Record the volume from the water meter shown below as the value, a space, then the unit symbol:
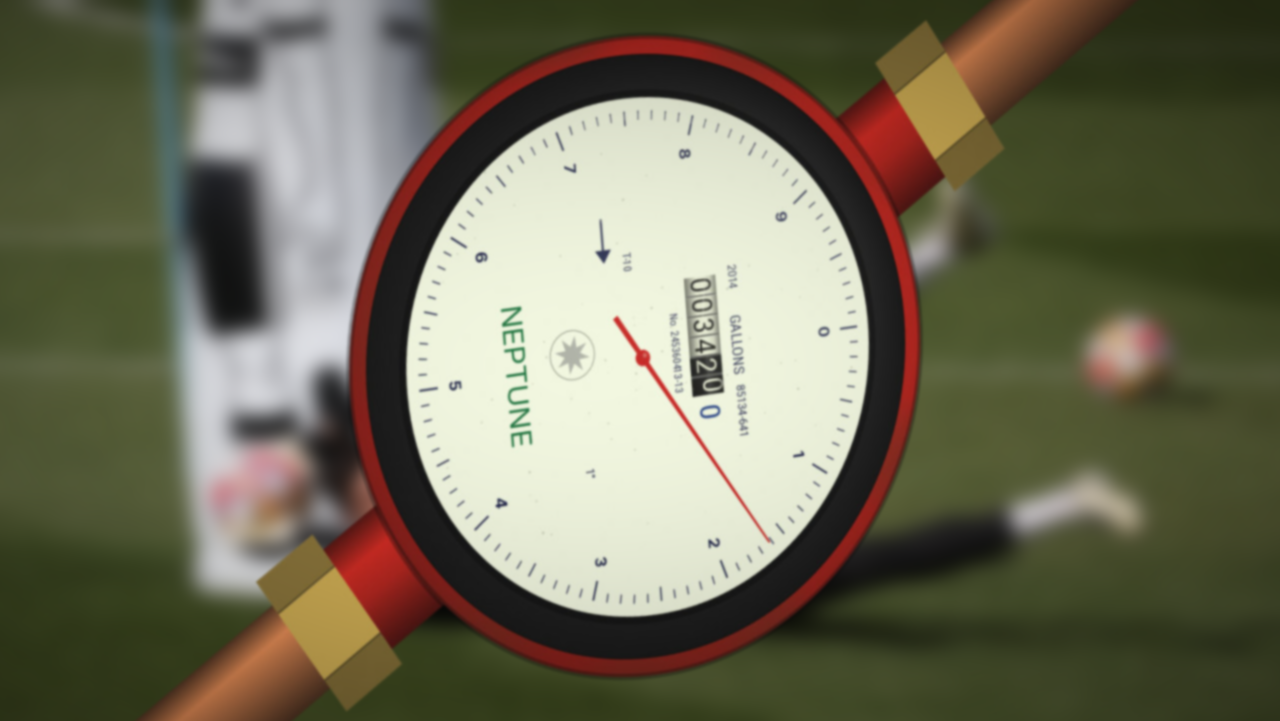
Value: 34201.6 gal
